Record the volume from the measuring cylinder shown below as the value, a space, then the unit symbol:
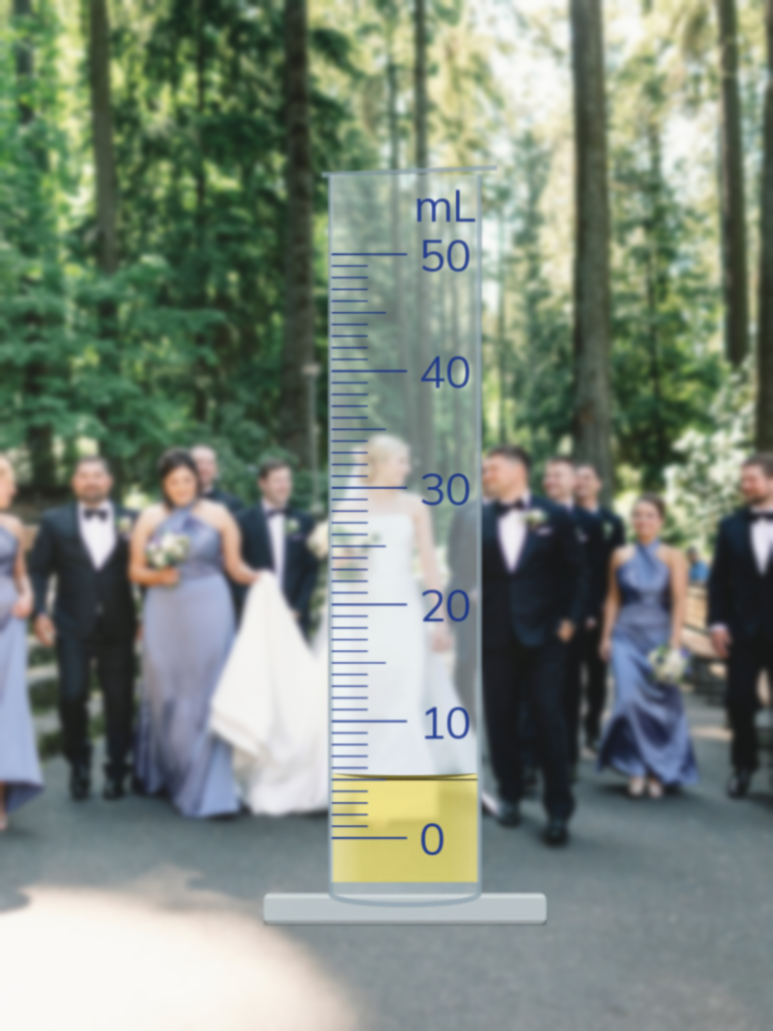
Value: 5 mL
